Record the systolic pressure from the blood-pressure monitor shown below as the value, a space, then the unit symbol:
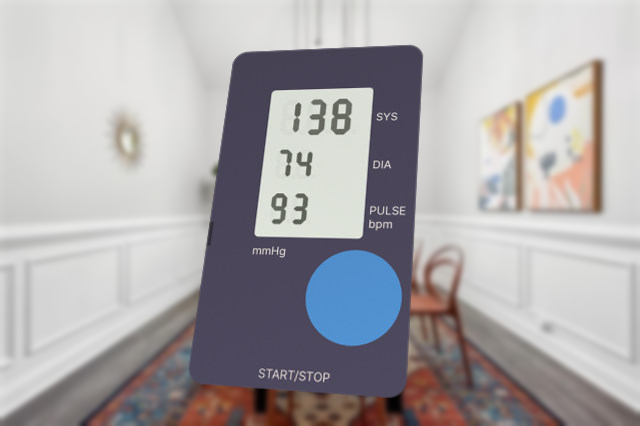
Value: 138 mmHg
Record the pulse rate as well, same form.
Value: 93 bpm
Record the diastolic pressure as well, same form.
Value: 74 mmHg
